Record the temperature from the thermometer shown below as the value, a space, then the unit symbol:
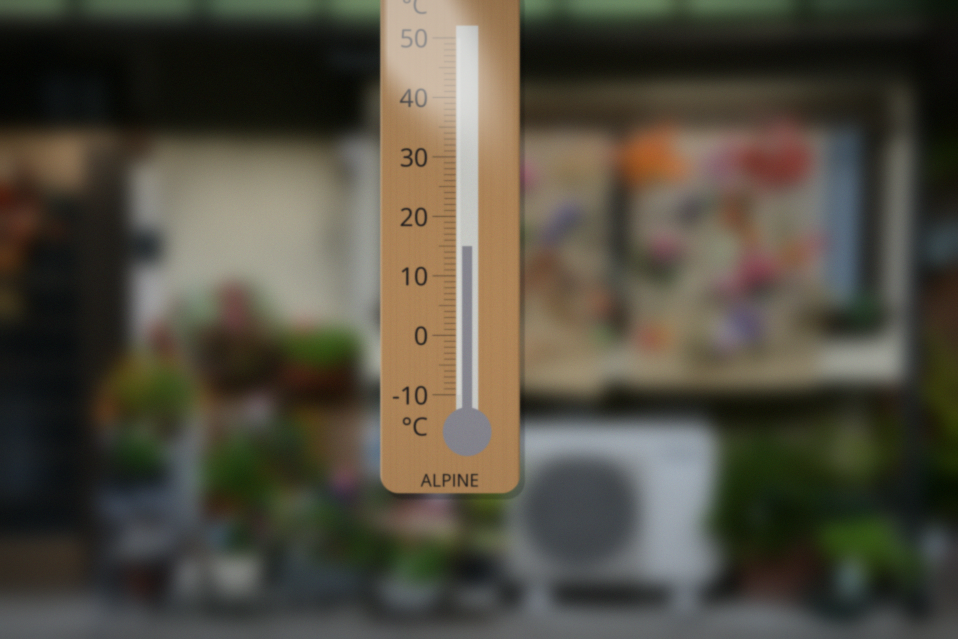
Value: 15 °C
